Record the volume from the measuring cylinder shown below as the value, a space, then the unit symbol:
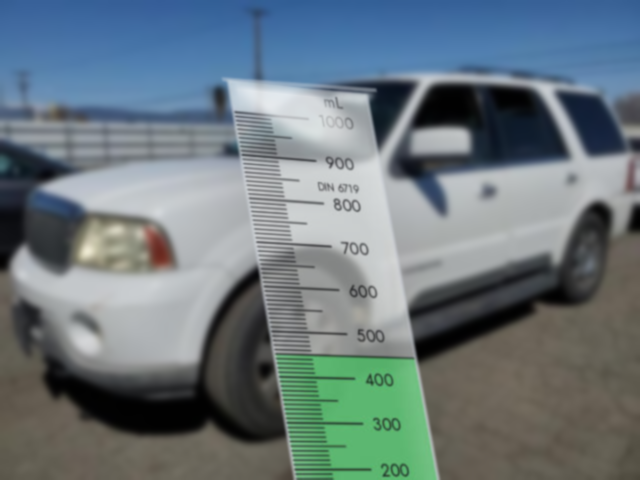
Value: 450 mL
